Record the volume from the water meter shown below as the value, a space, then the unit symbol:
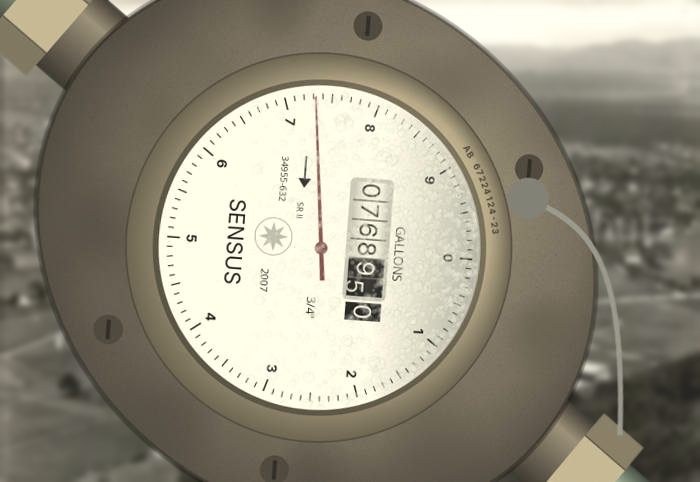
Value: 768947.3 gal
